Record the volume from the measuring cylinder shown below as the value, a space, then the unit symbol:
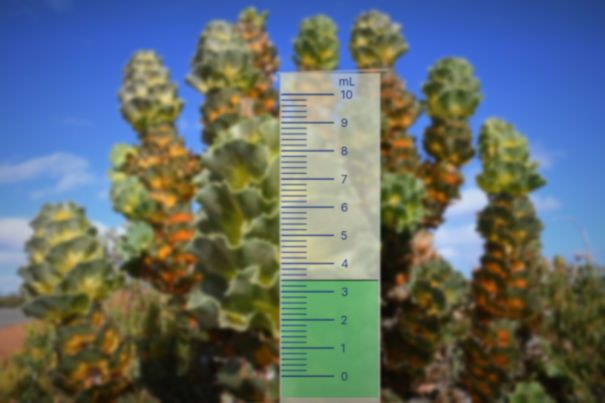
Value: 3.4 mL
